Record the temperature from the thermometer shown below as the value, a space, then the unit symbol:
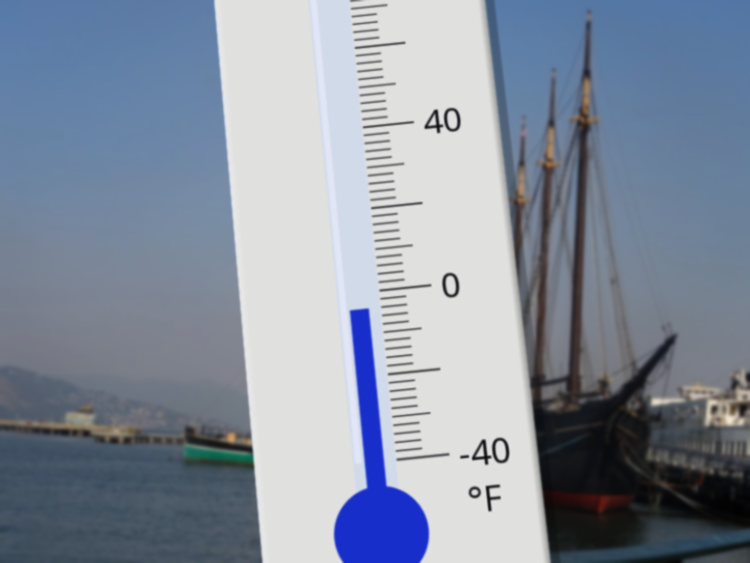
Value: -4 °F
